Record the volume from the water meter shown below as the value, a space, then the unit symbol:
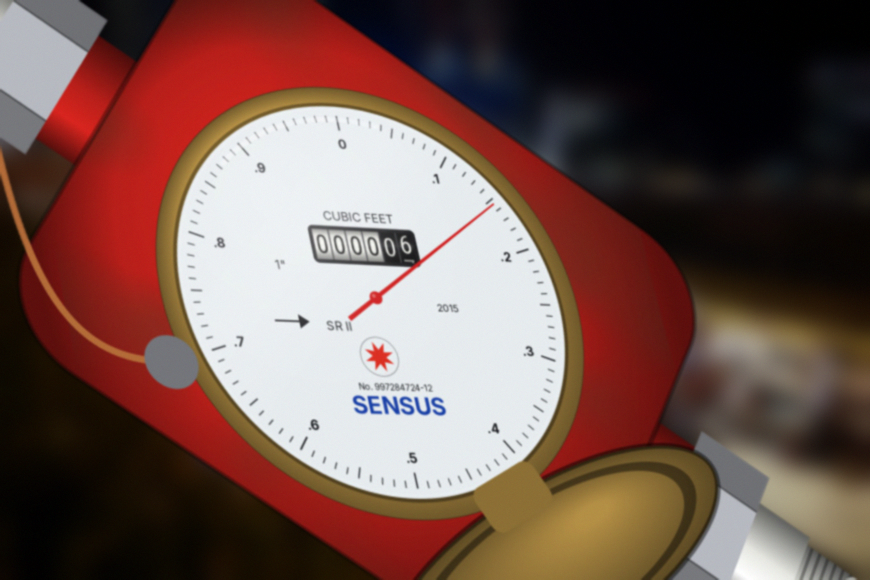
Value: 6.15 ft³
